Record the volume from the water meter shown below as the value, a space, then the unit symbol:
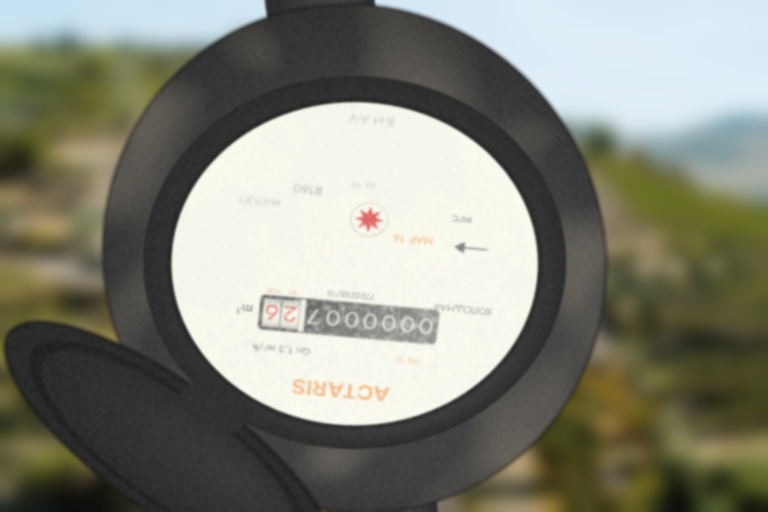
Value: 7.26 m³
